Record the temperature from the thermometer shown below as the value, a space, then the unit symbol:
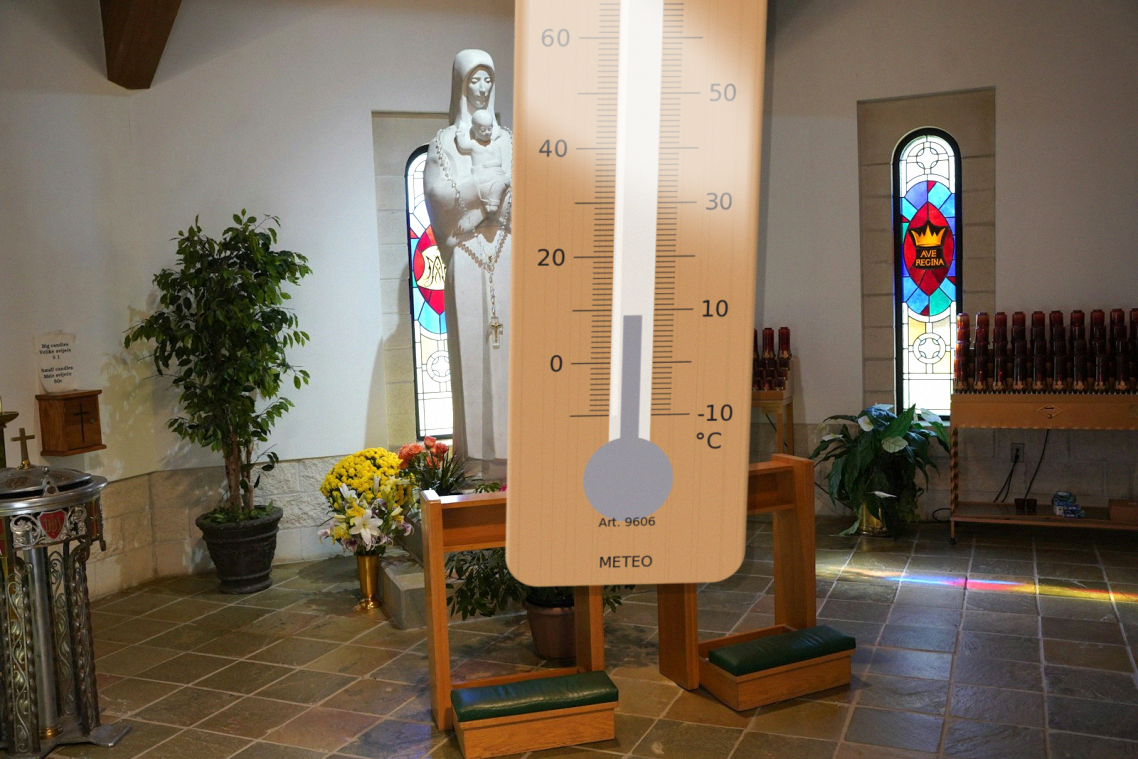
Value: 9 °C
